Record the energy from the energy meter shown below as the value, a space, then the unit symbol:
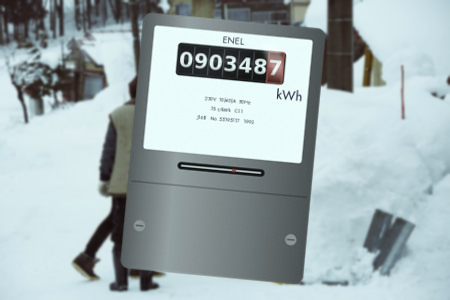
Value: 90348.7 kWh
